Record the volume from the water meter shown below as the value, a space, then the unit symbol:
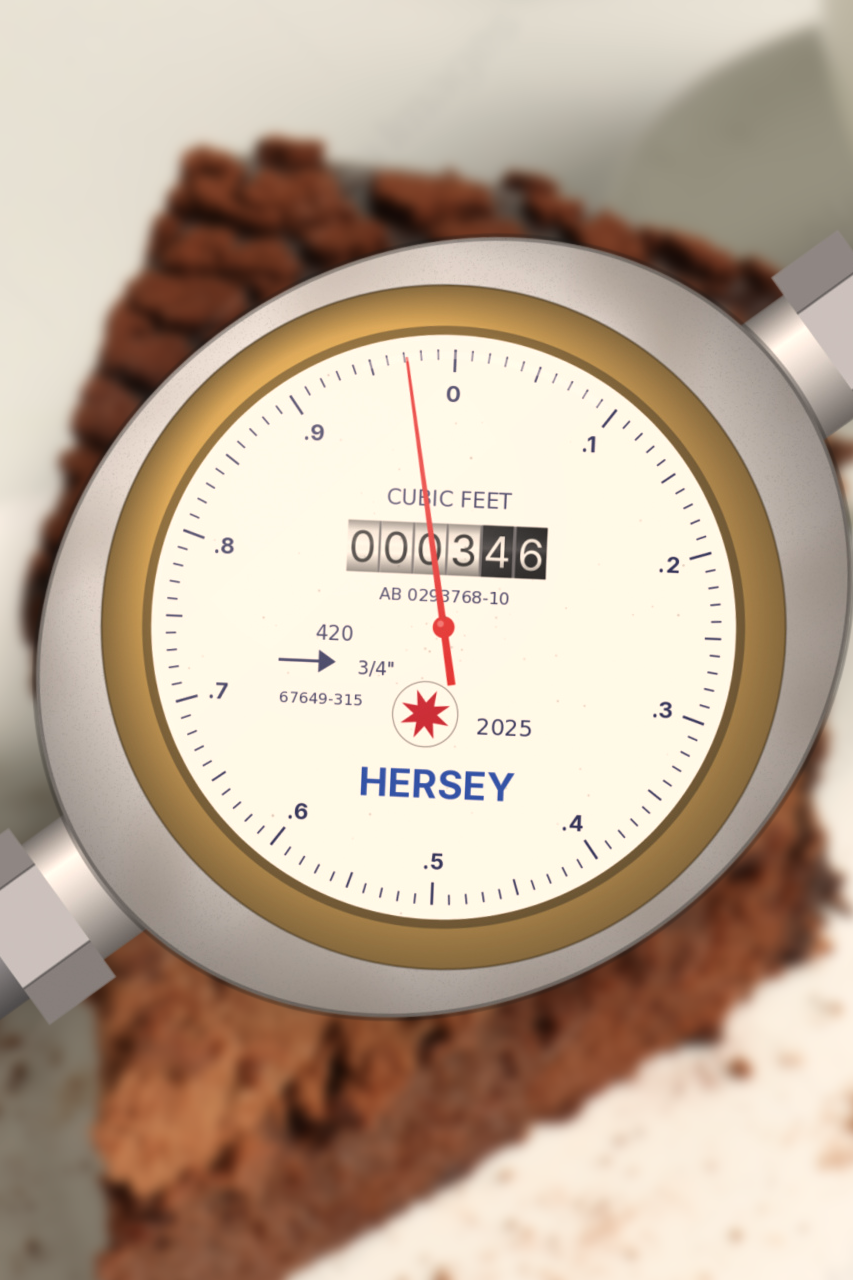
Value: 345.97 ft³
